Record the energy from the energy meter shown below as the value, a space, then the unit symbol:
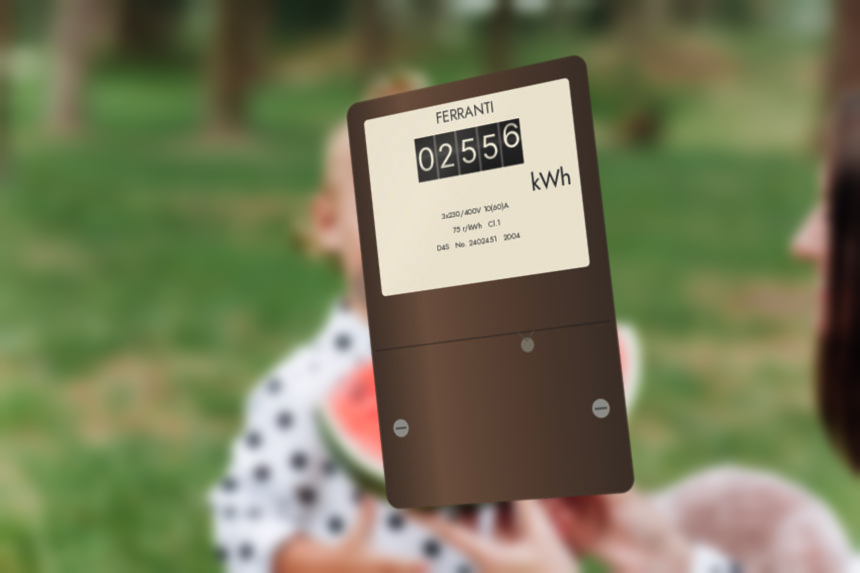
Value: 2556 kWh
